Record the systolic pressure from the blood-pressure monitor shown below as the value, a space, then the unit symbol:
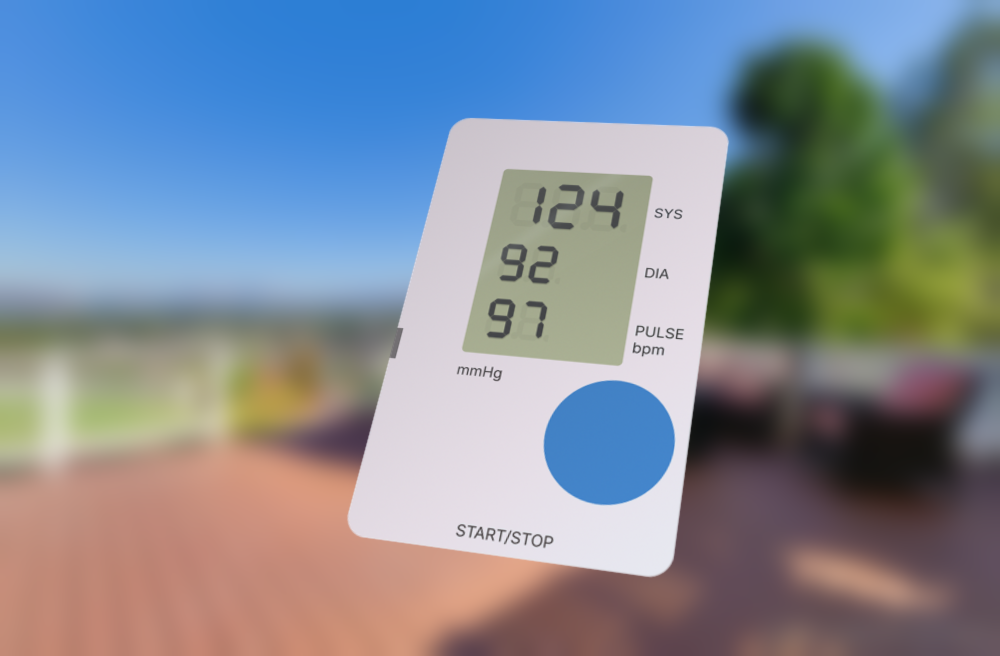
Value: 124 mmHg
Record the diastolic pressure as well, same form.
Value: 92 mmHg
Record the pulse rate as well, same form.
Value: 97 bpm
